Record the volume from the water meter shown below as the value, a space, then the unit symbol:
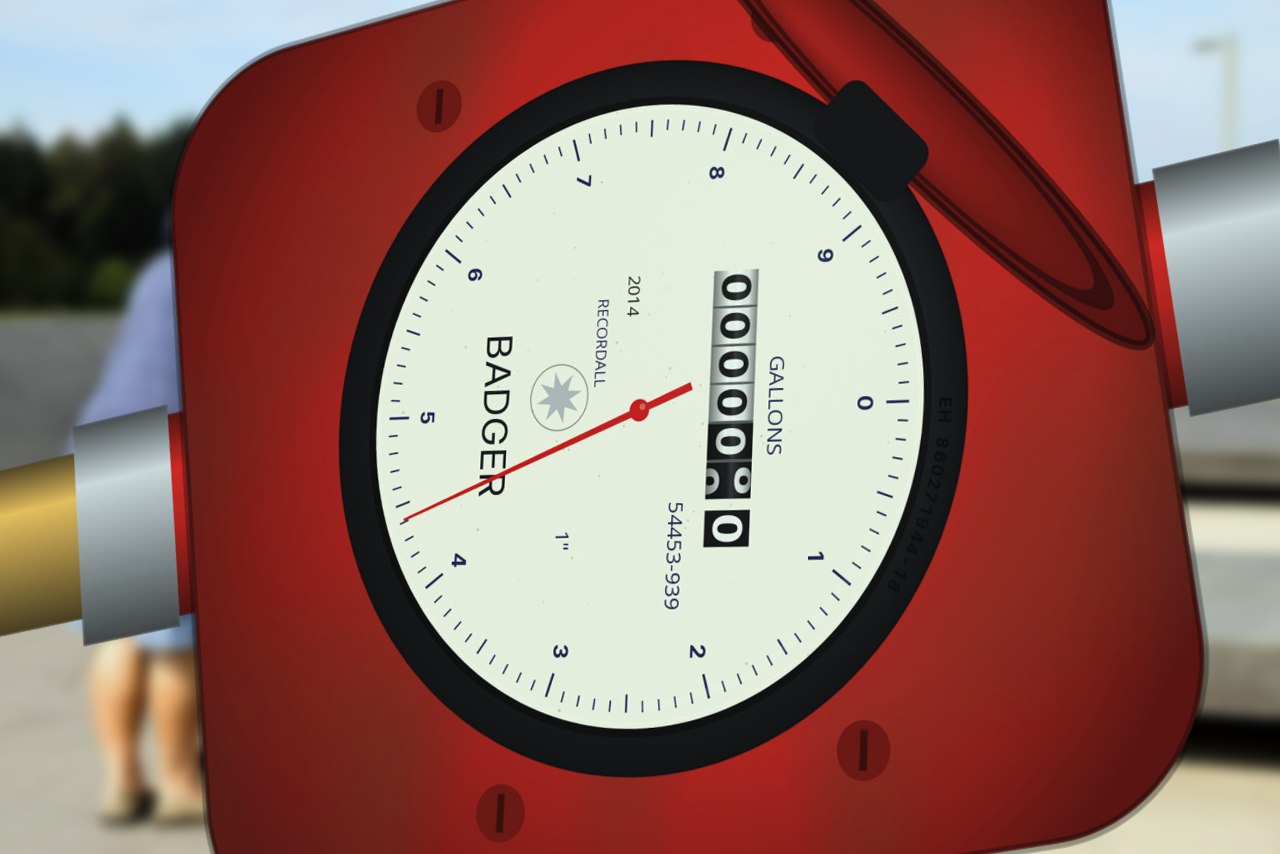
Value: 84.4 gal
